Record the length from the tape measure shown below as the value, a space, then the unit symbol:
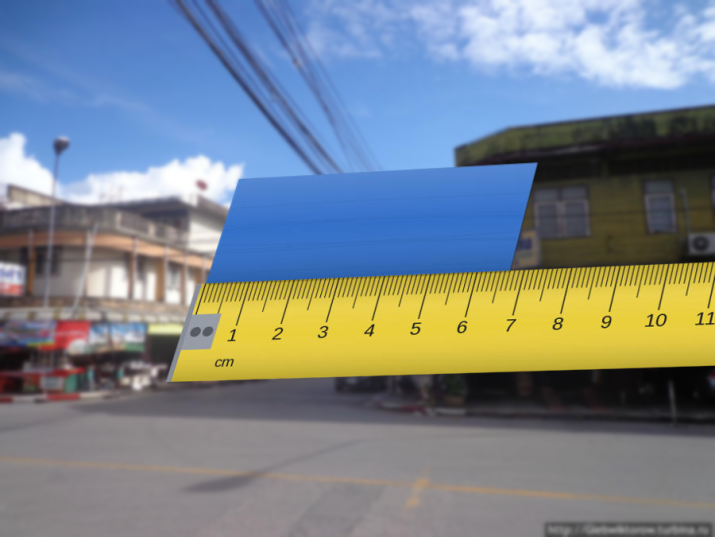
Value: 6.7 cm
